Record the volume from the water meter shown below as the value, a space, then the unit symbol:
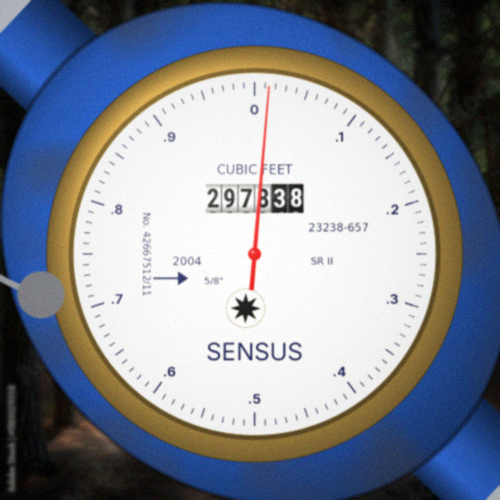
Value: 297838.01 ft³
